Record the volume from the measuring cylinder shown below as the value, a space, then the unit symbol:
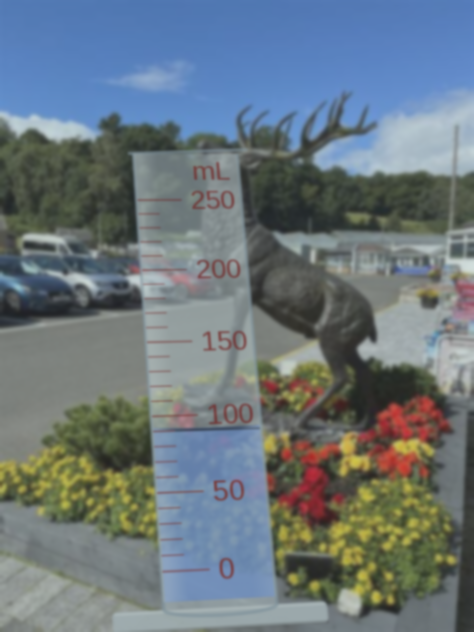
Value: 90 mL
